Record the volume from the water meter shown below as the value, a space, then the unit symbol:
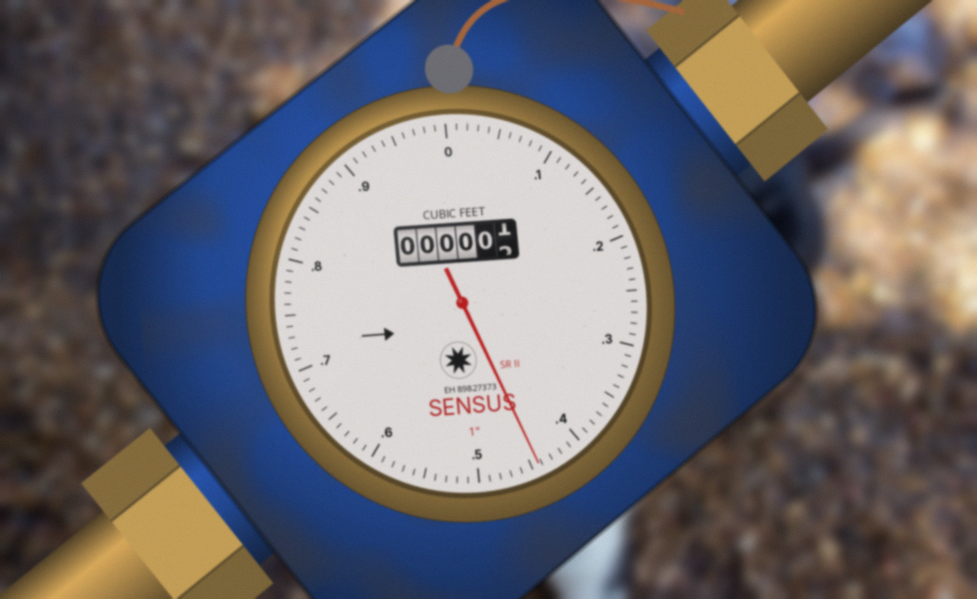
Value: 1.44 ft³
